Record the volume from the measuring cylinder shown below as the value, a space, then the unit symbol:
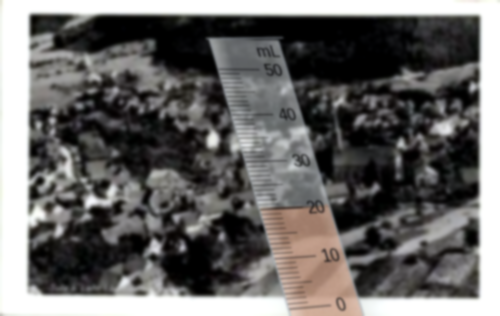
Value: 20 mL
